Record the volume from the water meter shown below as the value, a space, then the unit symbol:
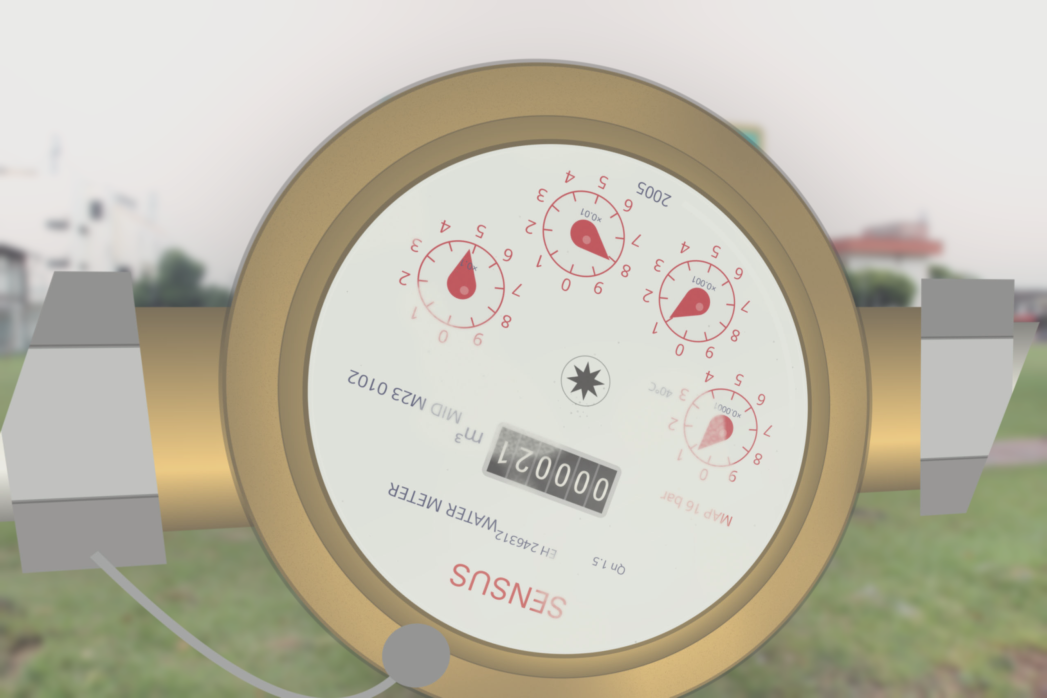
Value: 21.4810 m³
